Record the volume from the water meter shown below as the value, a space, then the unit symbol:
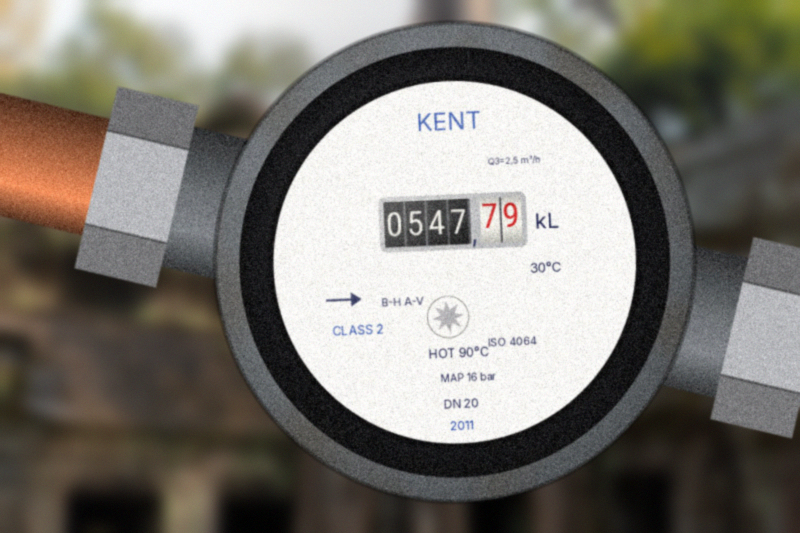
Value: 547.79 kL
